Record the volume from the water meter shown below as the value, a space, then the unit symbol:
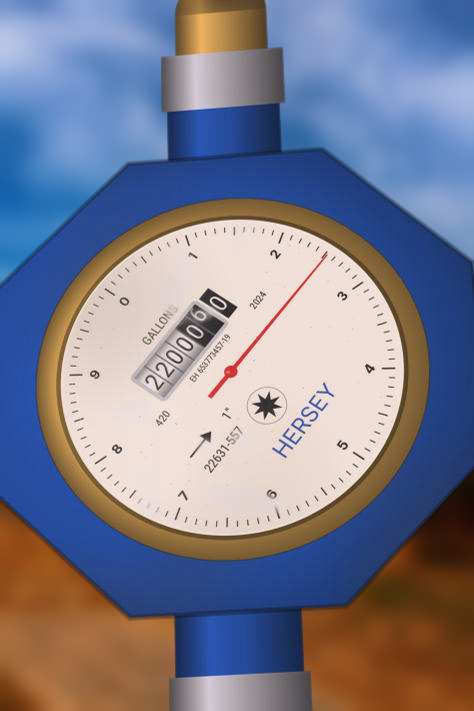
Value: 2200062.5 gal
